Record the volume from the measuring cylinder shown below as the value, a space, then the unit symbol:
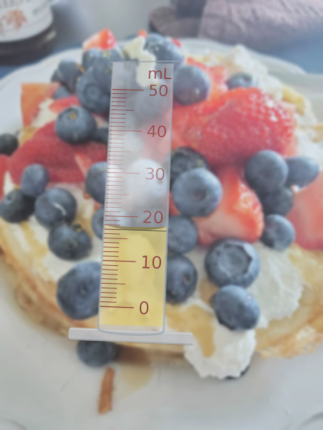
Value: 17 mL
